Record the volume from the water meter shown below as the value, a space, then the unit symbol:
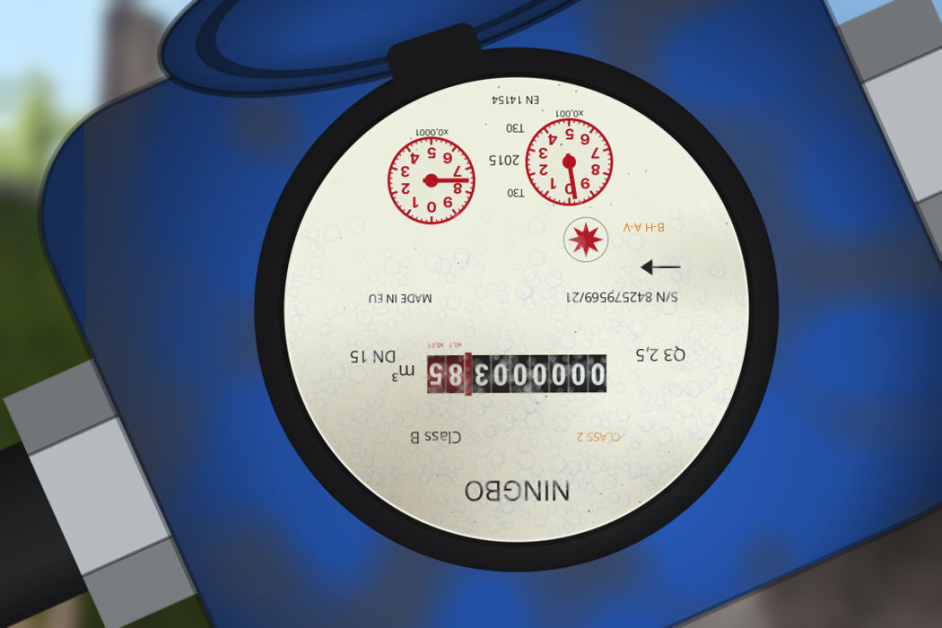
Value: 3.8497 m³
